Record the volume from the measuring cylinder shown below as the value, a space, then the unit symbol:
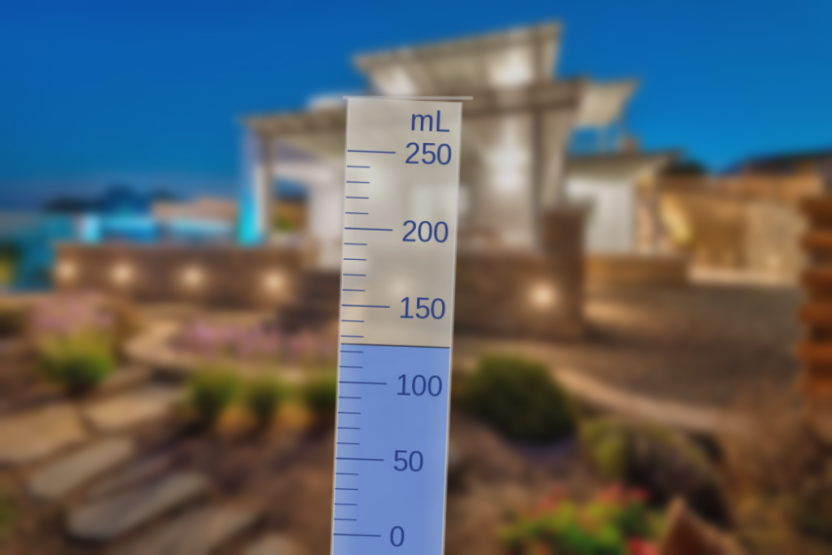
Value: 125 mL
